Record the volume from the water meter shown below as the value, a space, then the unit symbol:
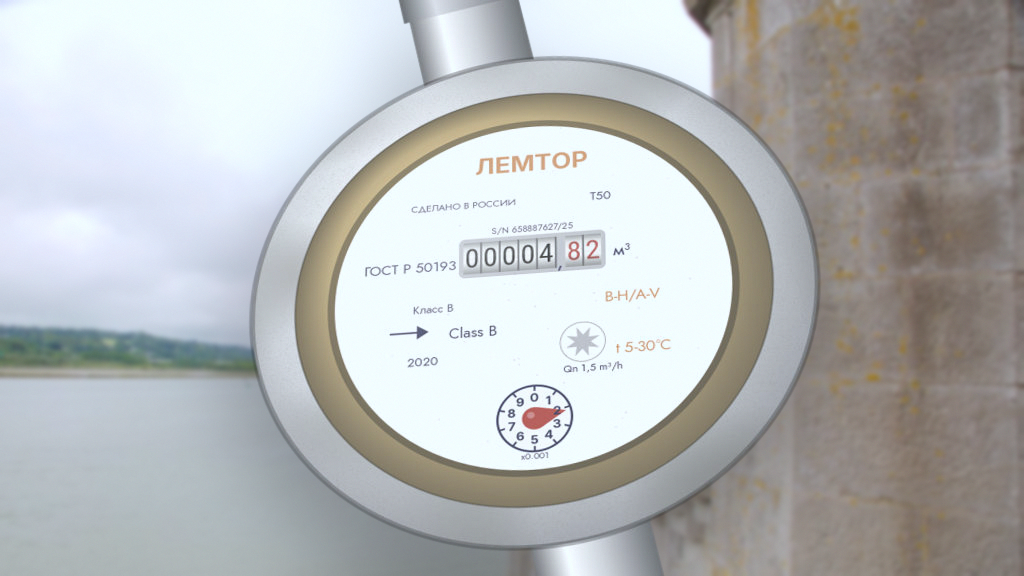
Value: 4.822 m³
